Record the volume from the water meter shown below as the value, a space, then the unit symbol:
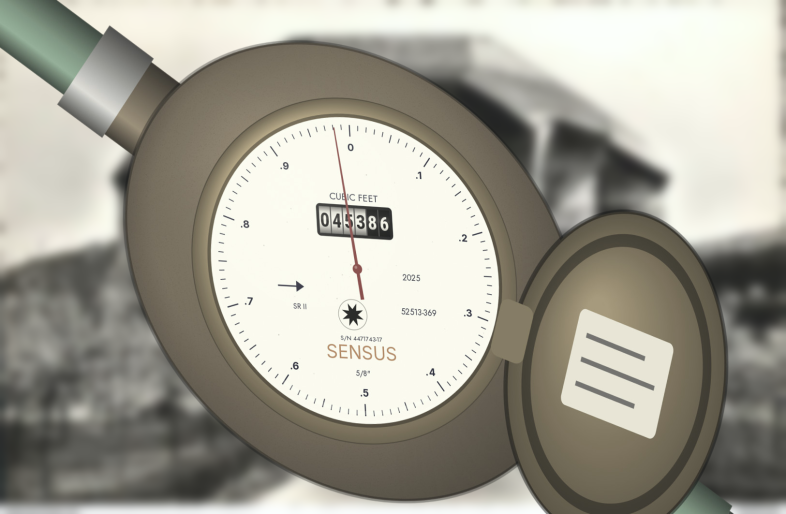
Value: 45385.98 ft³
